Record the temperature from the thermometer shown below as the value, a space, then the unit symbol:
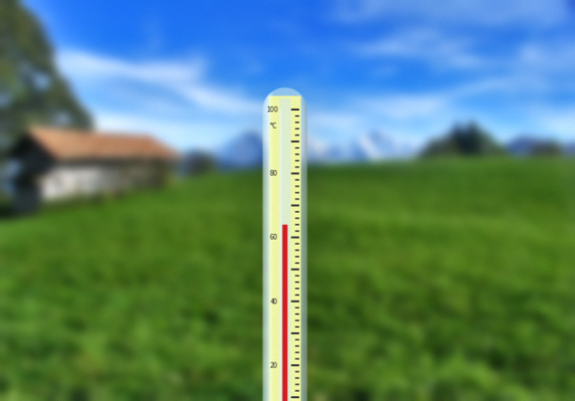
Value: 64 °C
